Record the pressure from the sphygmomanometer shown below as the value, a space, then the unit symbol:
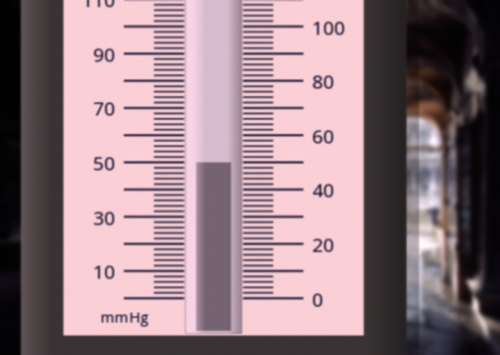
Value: 50 mmHg
